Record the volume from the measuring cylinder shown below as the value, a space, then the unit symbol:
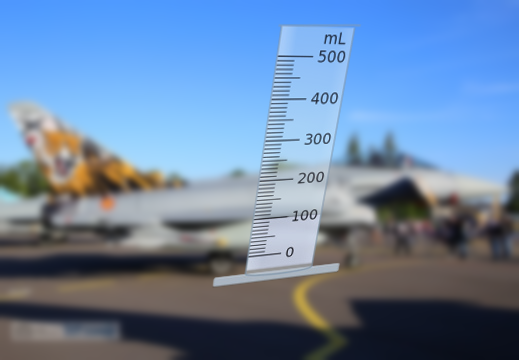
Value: 100 mL
